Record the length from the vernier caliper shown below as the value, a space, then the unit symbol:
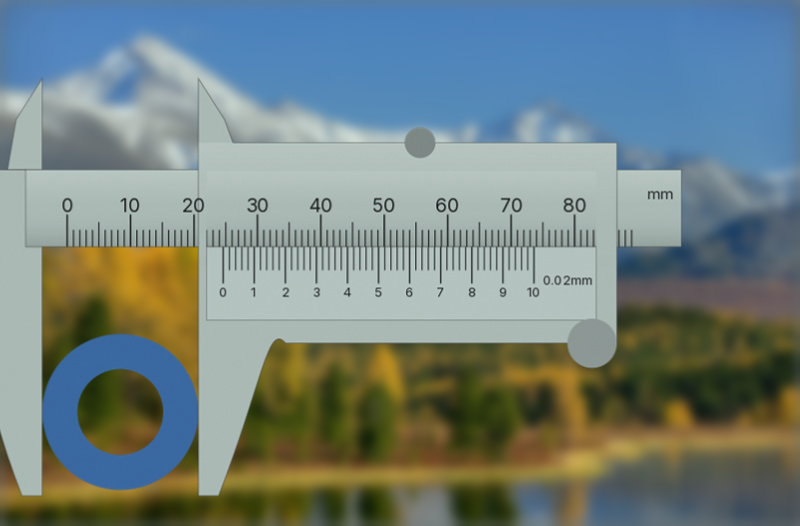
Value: 24.6 mm
